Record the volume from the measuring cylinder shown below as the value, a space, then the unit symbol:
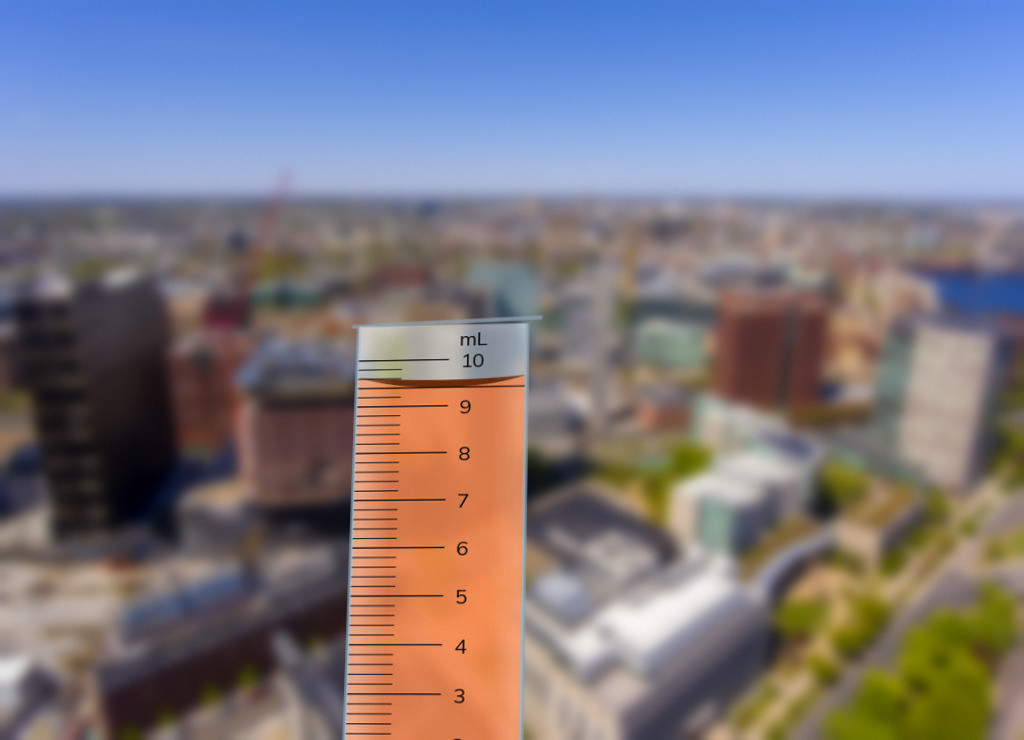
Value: 9.4 mL
